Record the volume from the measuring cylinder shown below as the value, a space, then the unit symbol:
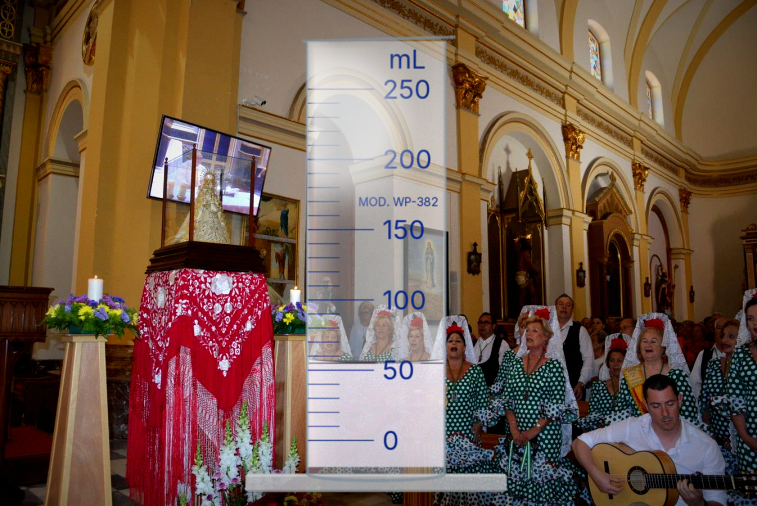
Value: 55 mL
